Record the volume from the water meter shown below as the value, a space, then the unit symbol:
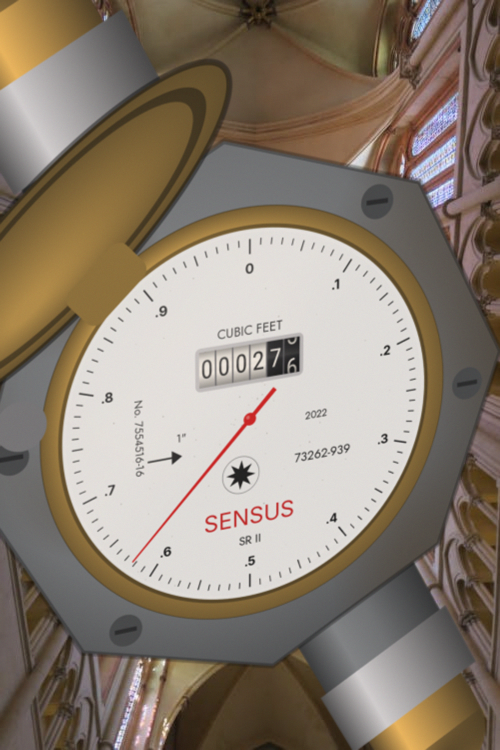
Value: 275.62 ft³
